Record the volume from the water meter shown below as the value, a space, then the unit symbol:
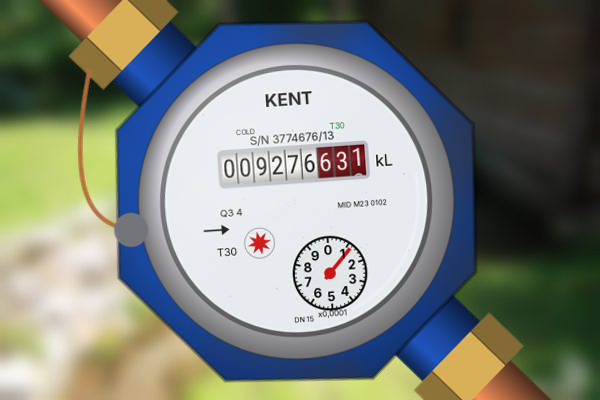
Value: 9276.6311 kL
